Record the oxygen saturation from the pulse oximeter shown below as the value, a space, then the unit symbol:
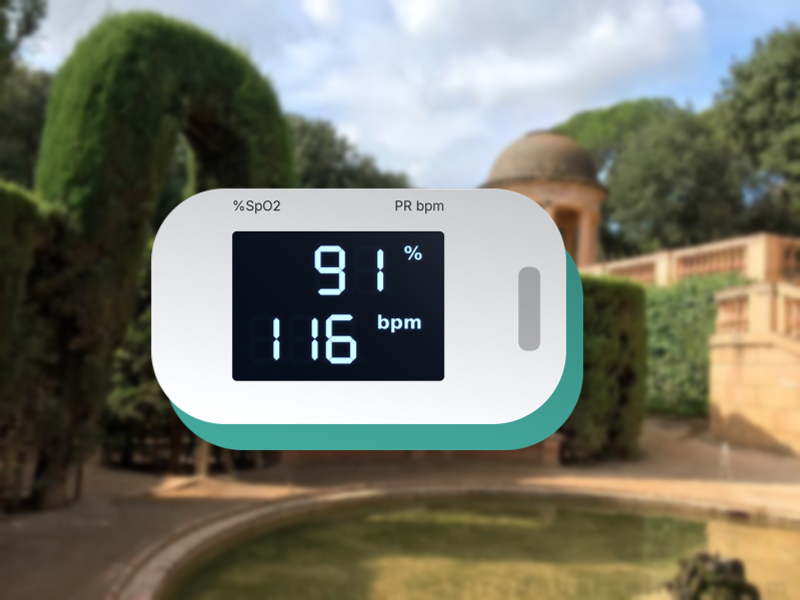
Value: 91 %
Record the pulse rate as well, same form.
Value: 116 bpm
